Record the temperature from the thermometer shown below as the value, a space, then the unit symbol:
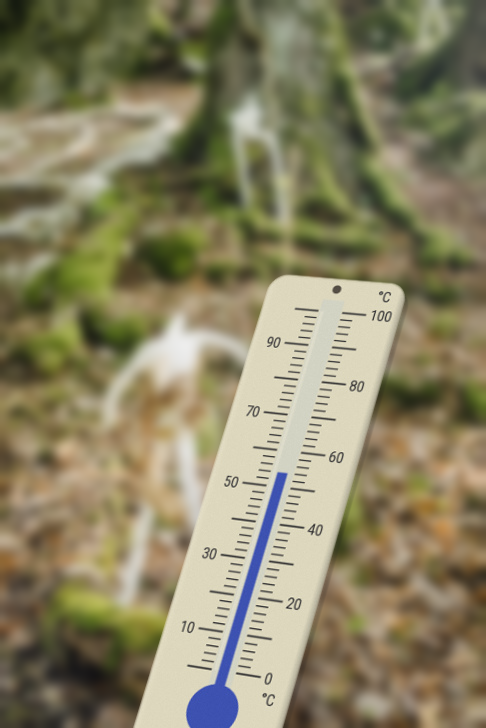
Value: 54 °C
